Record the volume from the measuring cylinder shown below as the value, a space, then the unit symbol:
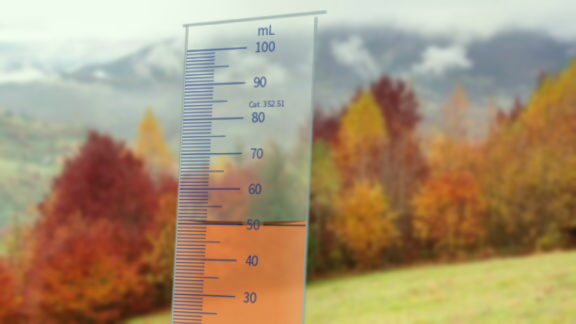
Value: 50 mL
